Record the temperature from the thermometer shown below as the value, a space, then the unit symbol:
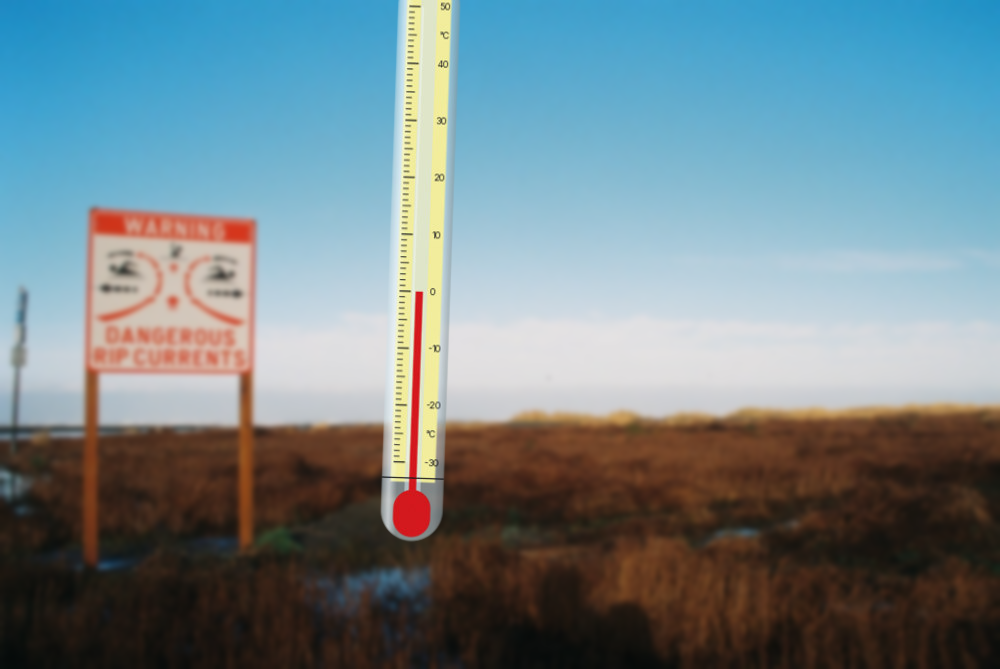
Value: 0 °C
